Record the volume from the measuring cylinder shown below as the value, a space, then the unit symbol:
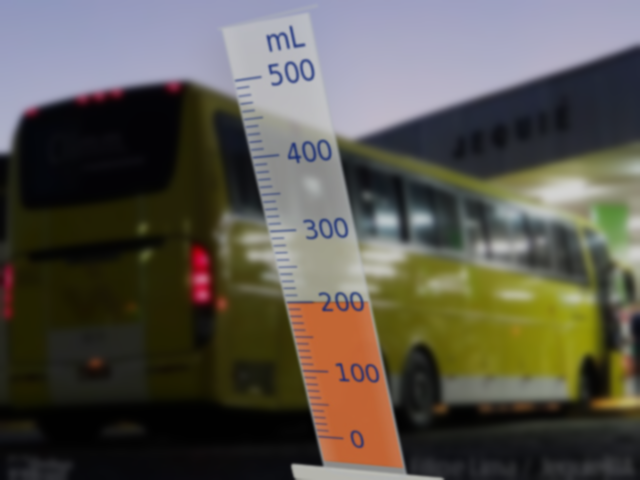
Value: 200 mL
